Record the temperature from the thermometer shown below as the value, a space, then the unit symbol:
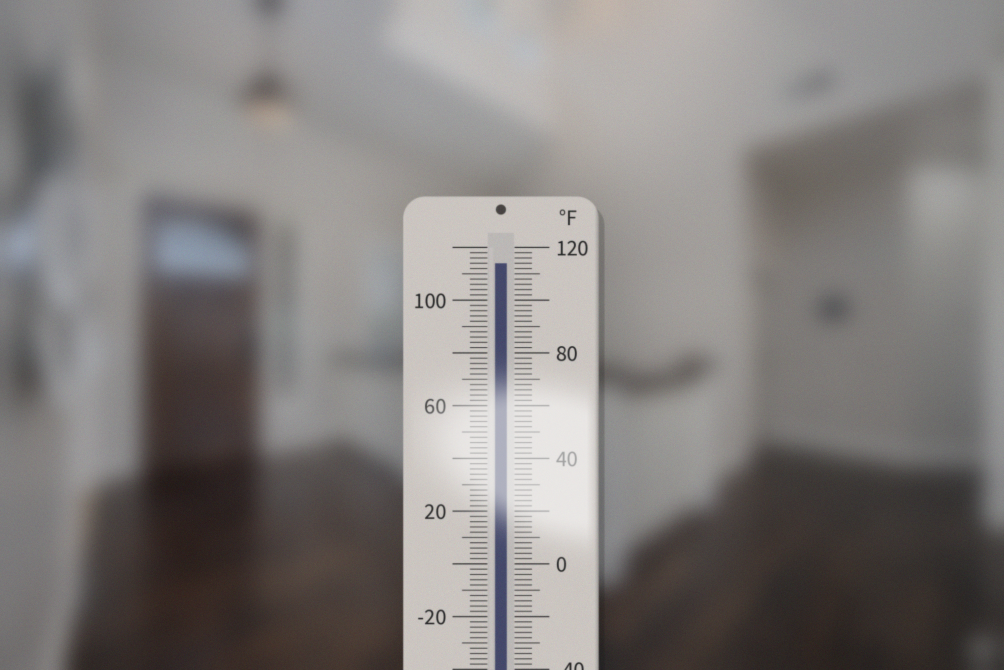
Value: 114 °F
